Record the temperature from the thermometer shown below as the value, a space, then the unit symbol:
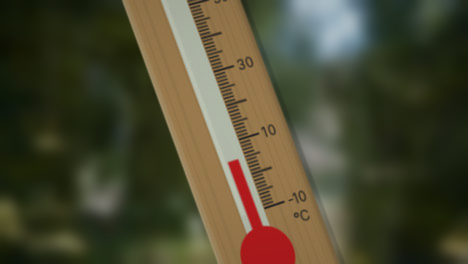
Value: 5 °C
